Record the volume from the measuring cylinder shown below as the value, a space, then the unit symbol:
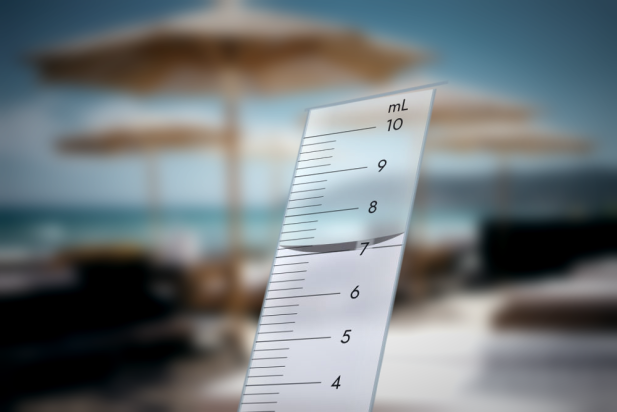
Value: 7 mL
